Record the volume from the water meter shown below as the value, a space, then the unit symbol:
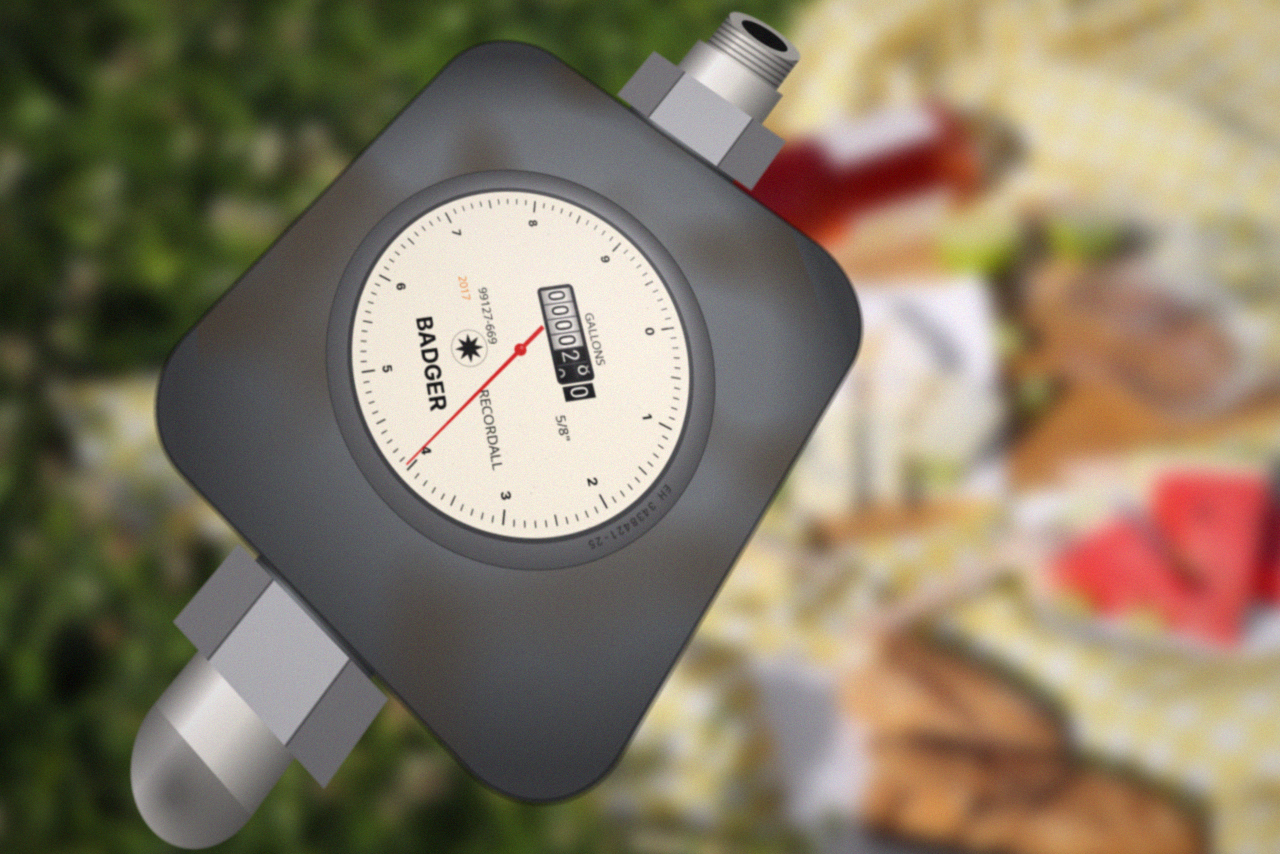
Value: 284.0 gal
